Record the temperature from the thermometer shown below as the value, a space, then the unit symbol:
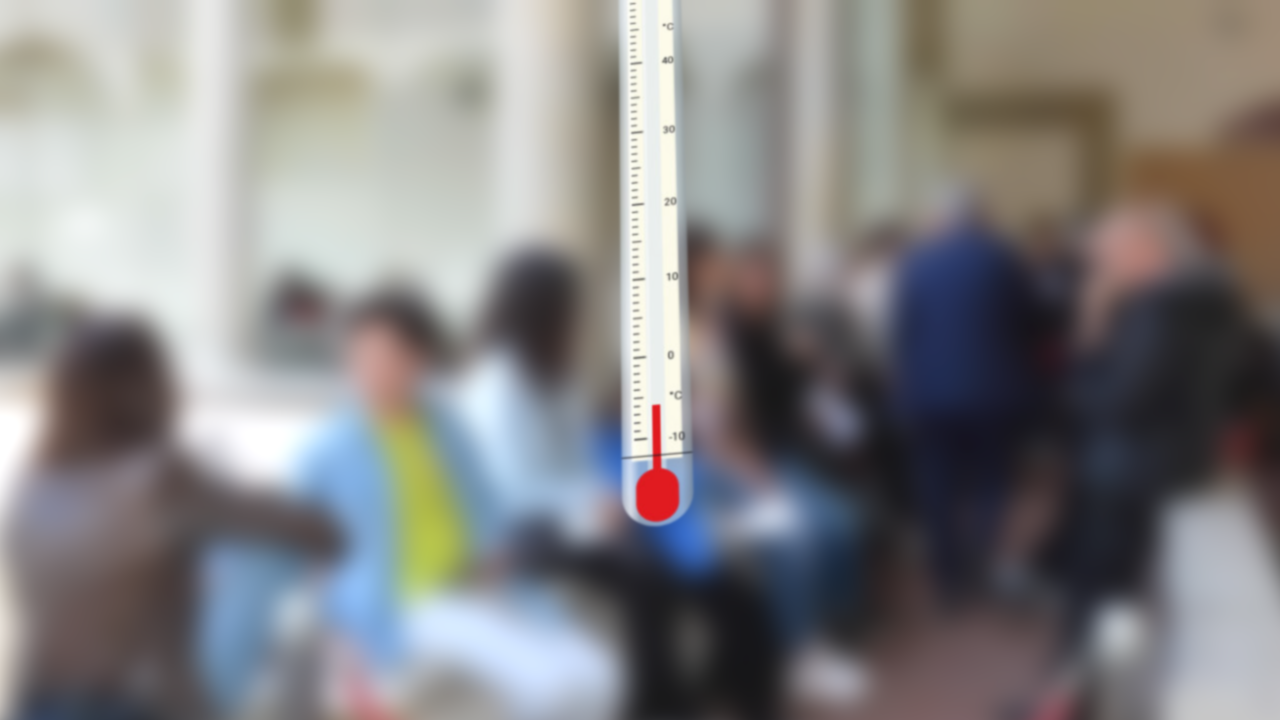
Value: -6 °C
